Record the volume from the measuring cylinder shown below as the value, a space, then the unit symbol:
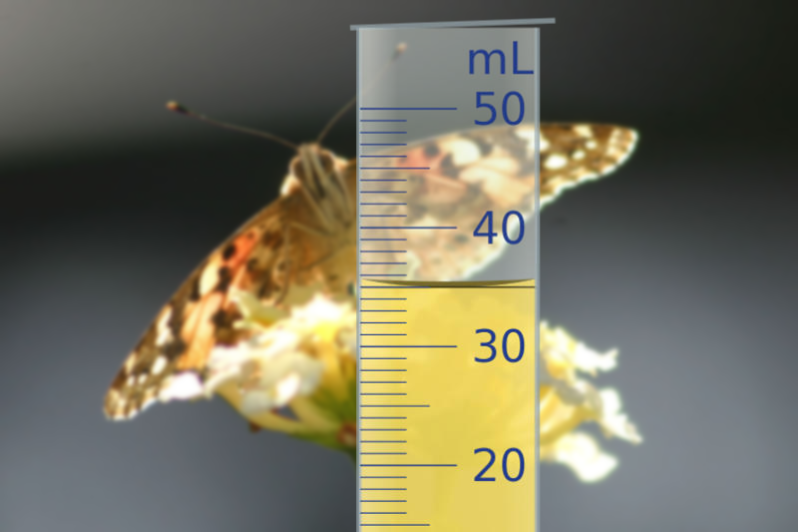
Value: 35 mL
